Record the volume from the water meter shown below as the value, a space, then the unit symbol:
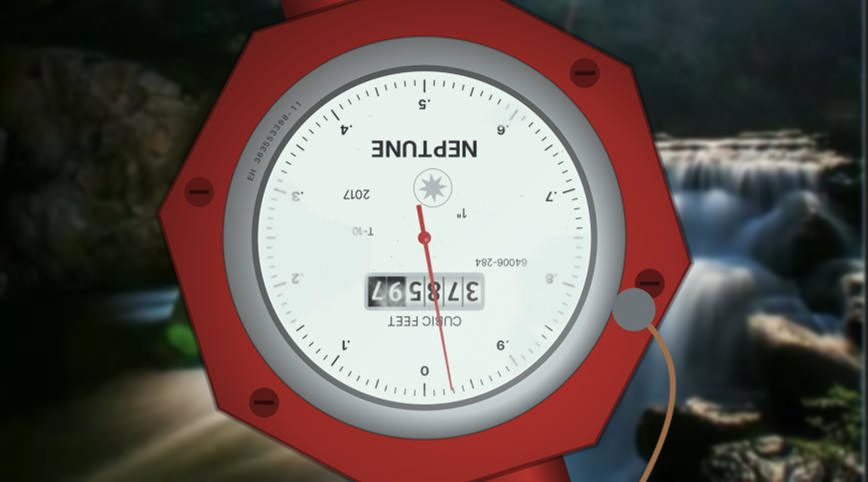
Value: 378596.97 ft³
